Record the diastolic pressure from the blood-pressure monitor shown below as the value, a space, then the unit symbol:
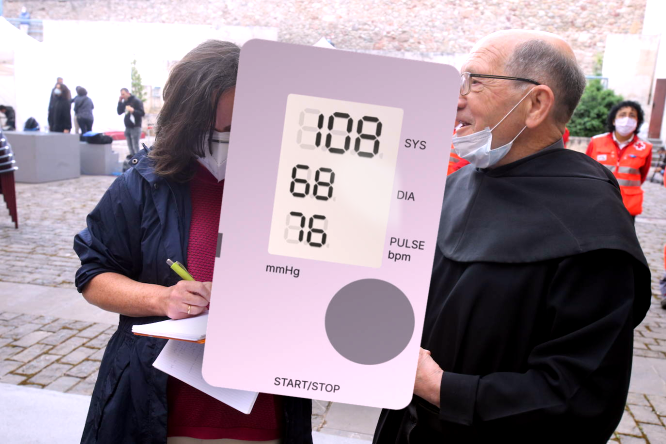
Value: 68 mmHg
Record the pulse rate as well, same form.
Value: 76 bpm
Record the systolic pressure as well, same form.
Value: 108 mmHg
